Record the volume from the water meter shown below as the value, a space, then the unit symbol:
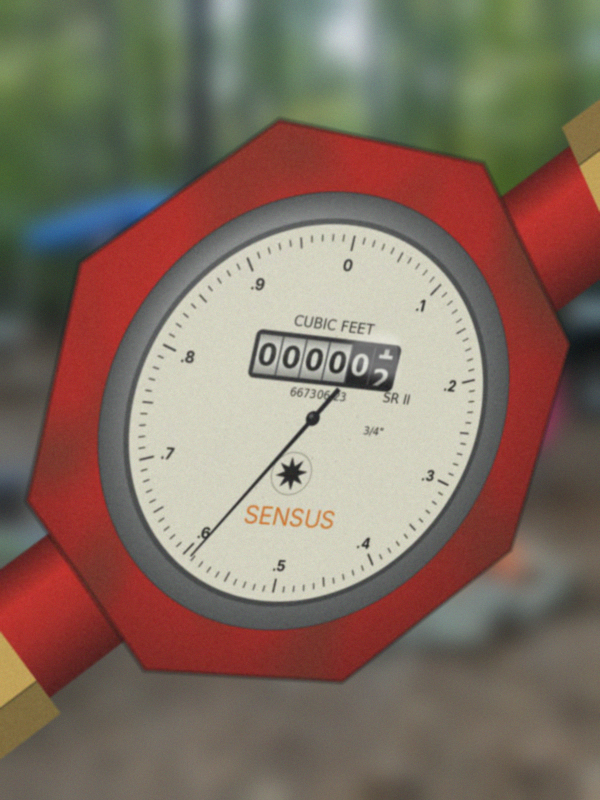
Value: 1.59 ft³
